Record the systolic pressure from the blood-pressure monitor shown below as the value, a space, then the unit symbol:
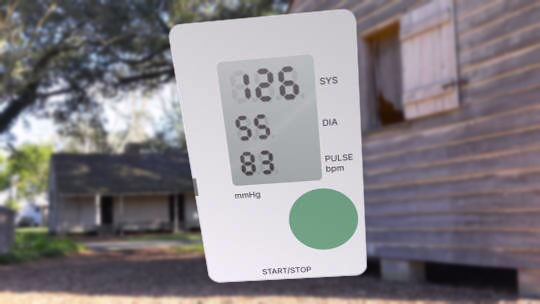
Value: 126 mmHg
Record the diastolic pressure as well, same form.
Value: 55 mmHg
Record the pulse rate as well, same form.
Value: 83 bpm
